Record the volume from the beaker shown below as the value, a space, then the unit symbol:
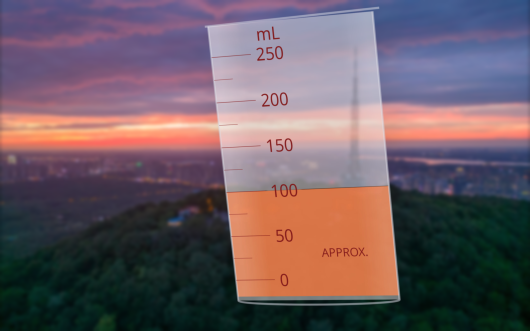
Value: 100 mL
